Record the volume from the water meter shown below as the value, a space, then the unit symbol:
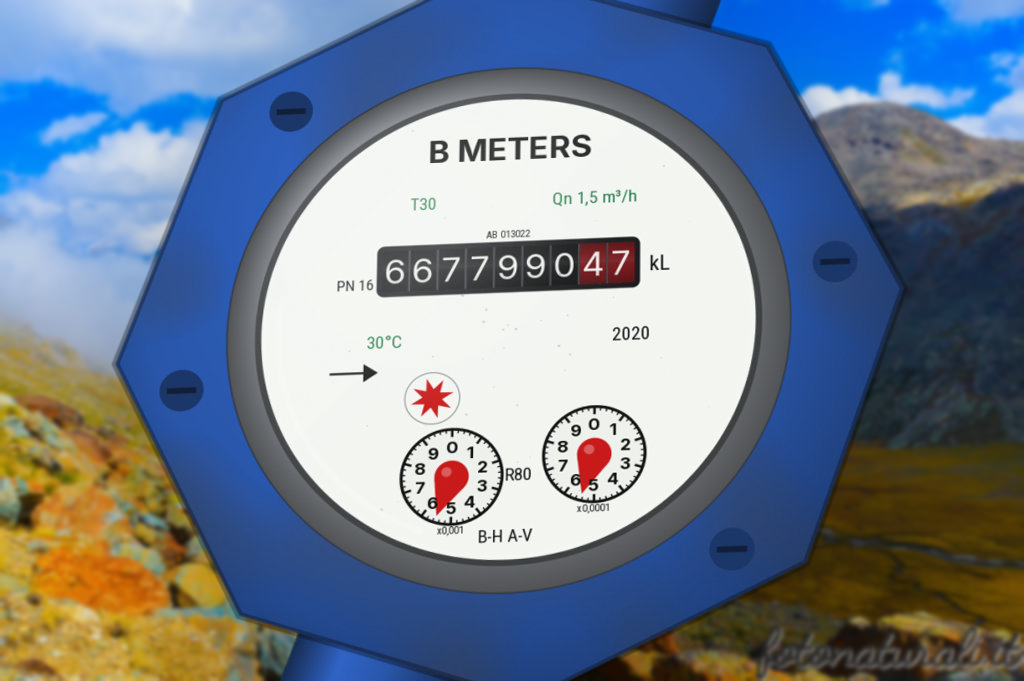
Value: 6677990.4755 kL
